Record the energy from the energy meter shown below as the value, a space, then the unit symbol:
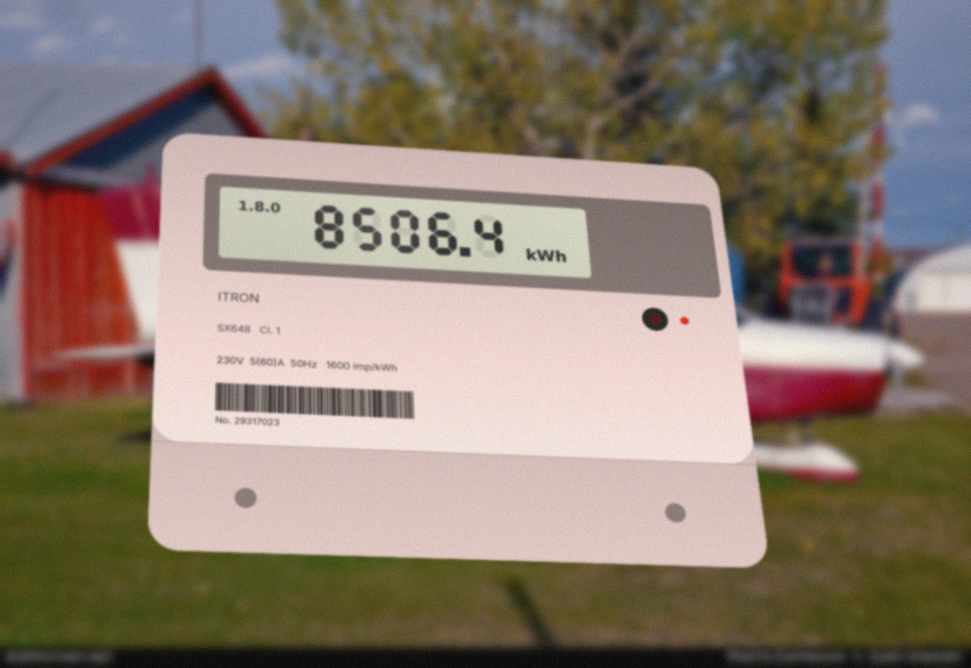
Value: 8506.4 kWh
